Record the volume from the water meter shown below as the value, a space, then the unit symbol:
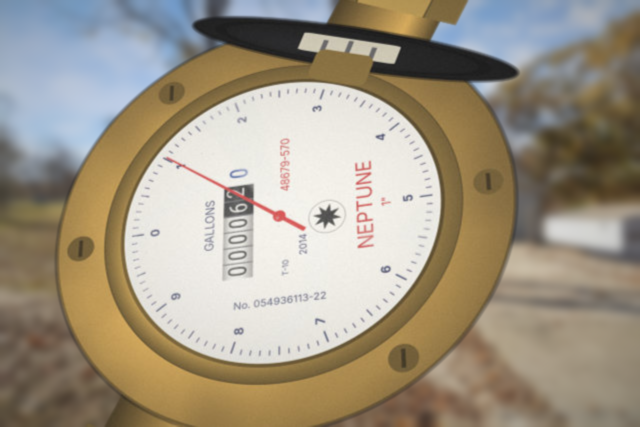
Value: 621.0 gal
